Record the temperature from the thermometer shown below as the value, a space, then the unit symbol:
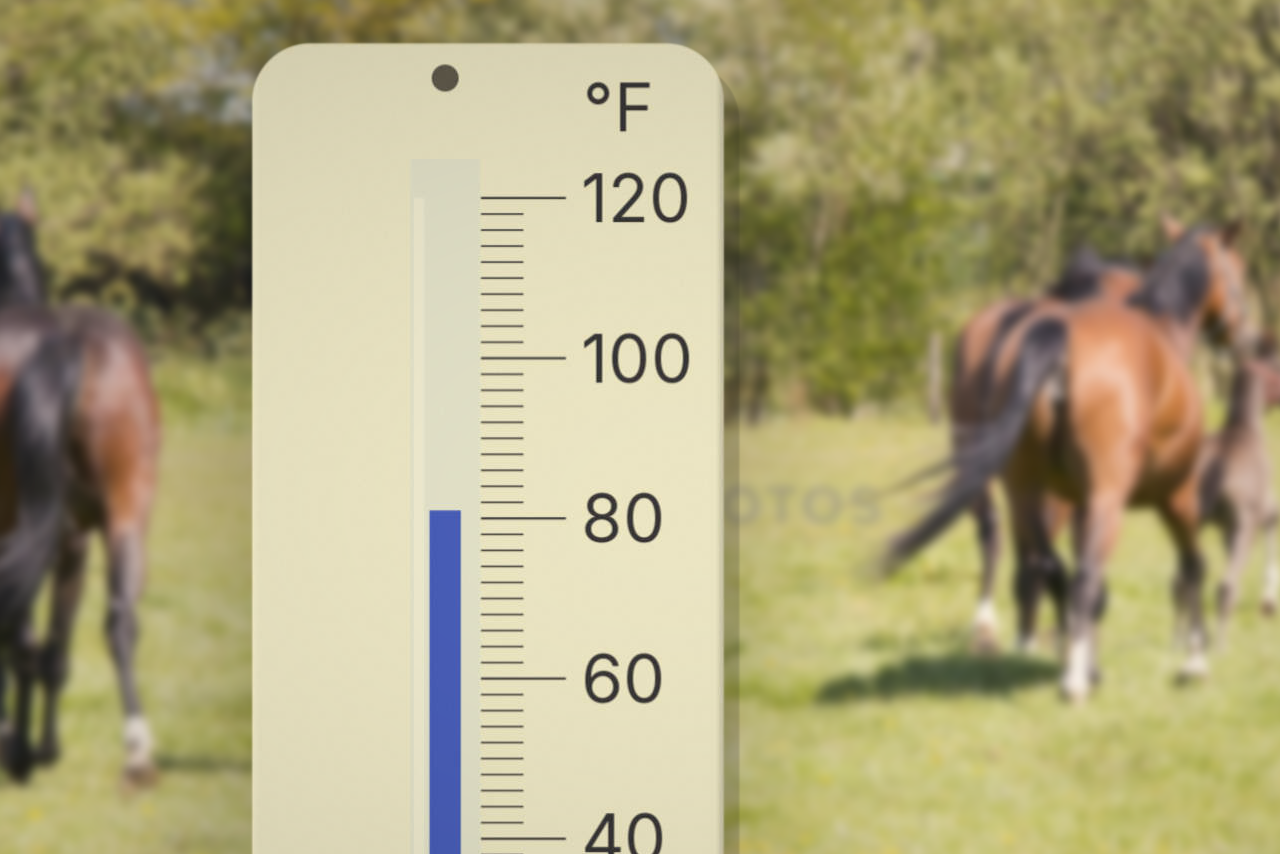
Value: 81 °F
